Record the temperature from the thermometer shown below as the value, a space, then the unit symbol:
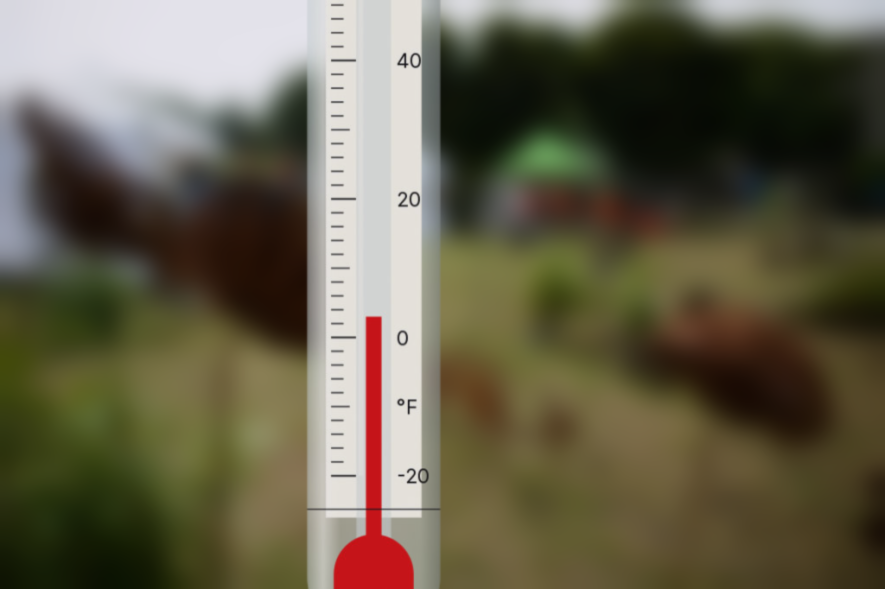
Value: 3 °F
